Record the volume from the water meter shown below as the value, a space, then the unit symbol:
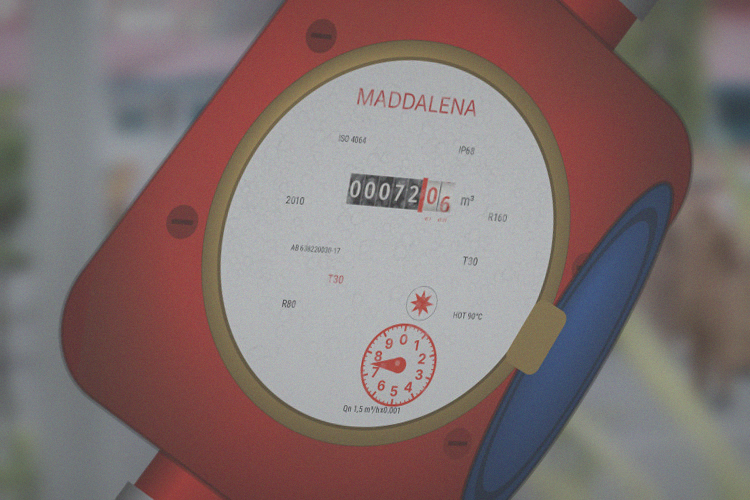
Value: 72.057 m³
